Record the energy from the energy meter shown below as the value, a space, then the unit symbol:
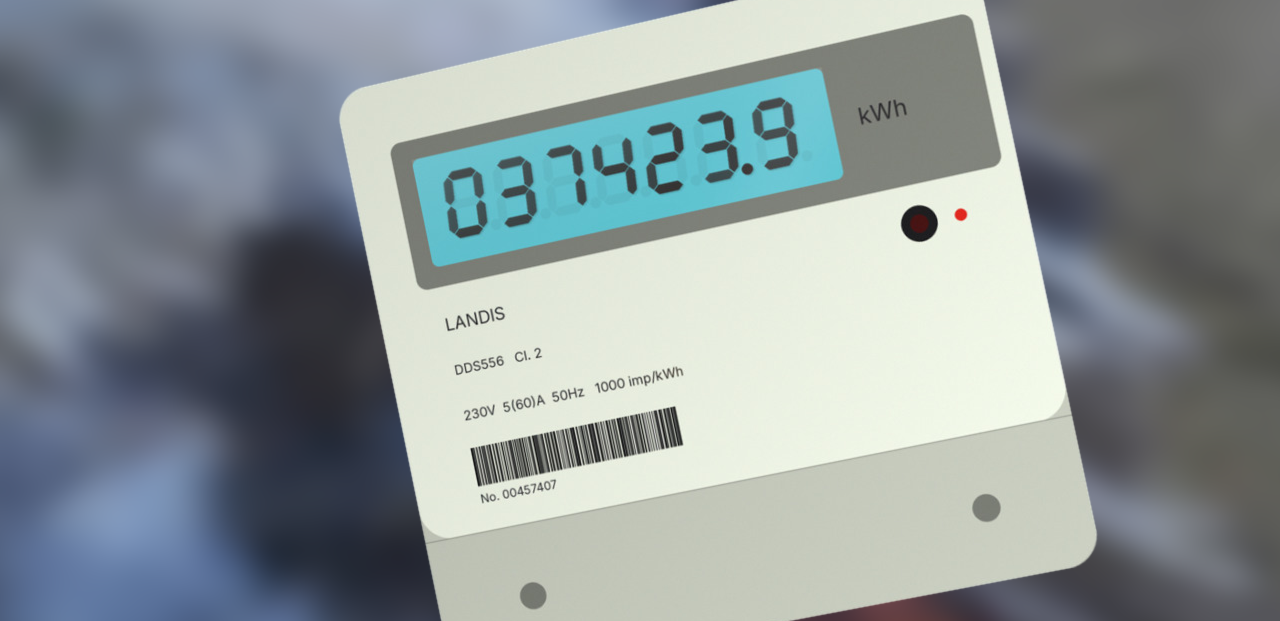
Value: 37423.9 kWh
